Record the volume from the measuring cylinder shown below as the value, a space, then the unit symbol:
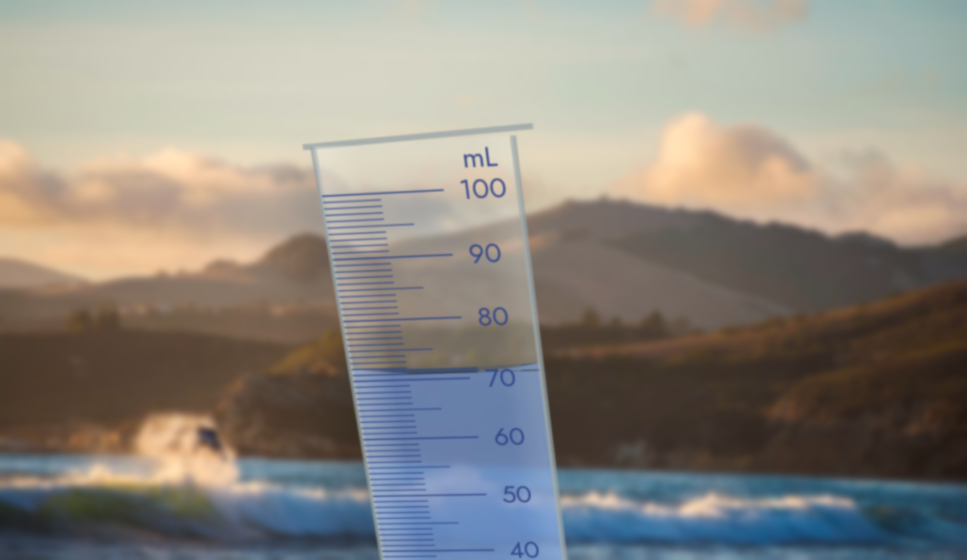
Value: 71 mL
